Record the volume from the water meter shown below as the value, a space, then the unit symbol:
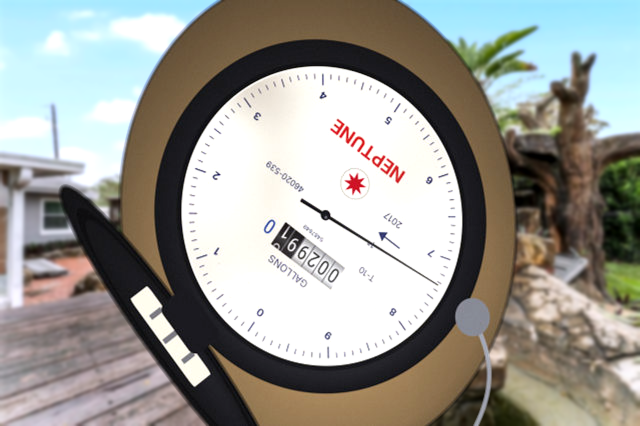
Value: 29907.3 gal
